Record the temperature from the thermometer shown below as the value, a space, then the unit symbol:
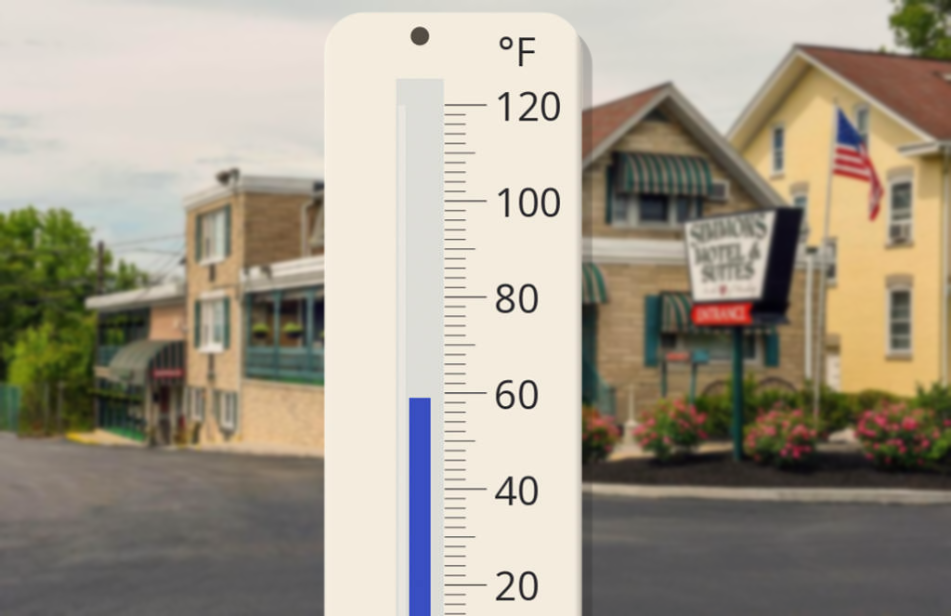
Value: 59 °F
